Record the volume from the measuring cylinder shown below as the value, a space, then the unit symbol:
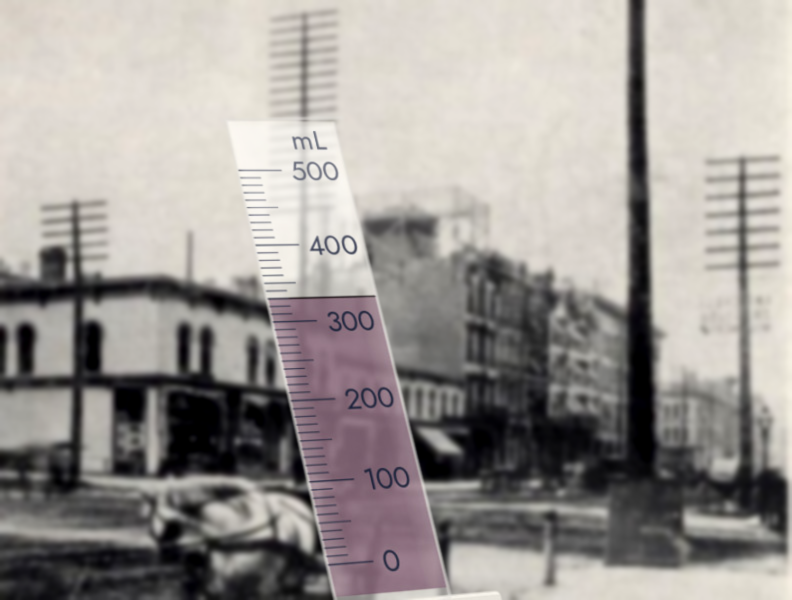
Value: 330 mL
